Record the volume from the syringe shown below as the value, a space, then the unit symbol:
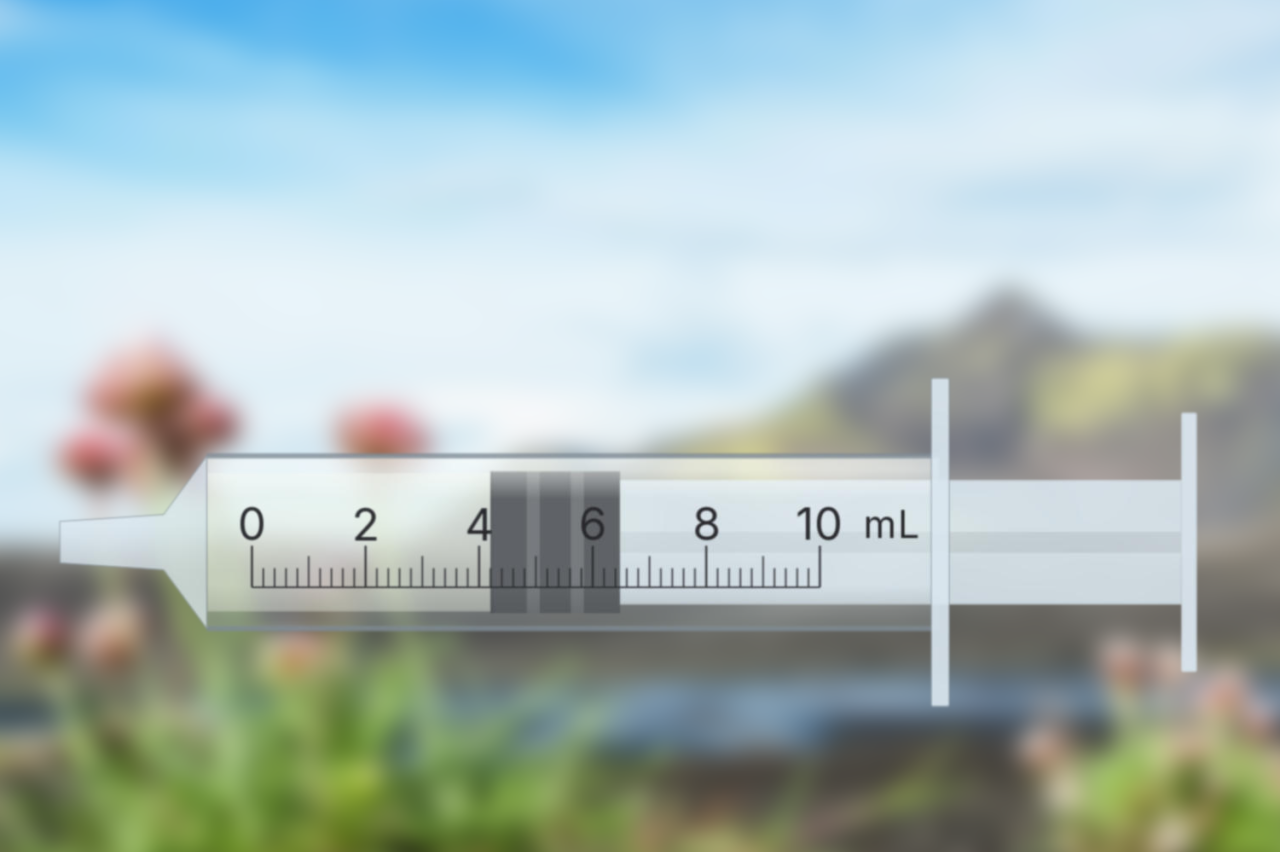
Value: 4.2 mL
